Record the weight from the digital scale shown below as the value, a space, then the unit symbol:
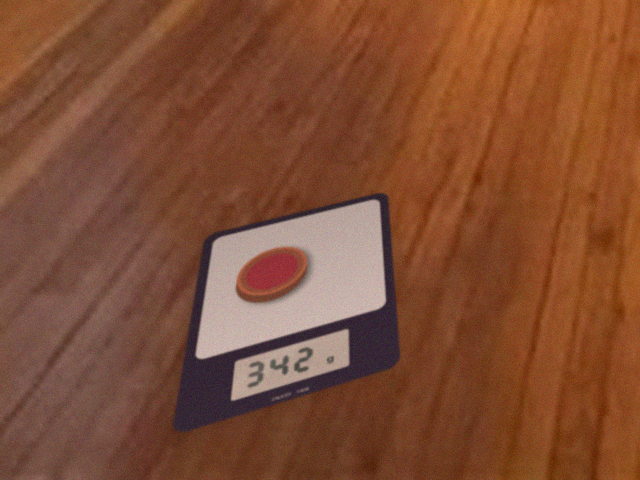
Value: 342 g
